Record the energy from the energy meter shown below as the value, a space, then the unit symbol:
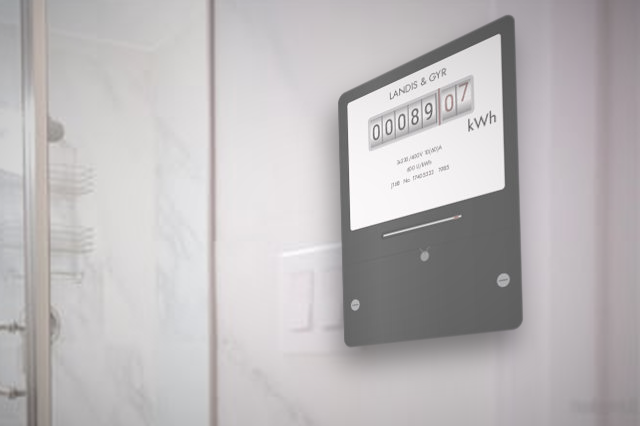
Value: 89.07 kWh
